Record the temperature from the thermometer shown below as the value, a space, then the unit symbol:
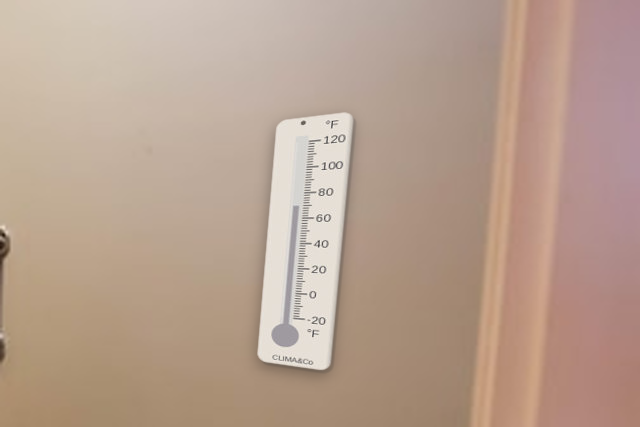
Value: 70 °F
